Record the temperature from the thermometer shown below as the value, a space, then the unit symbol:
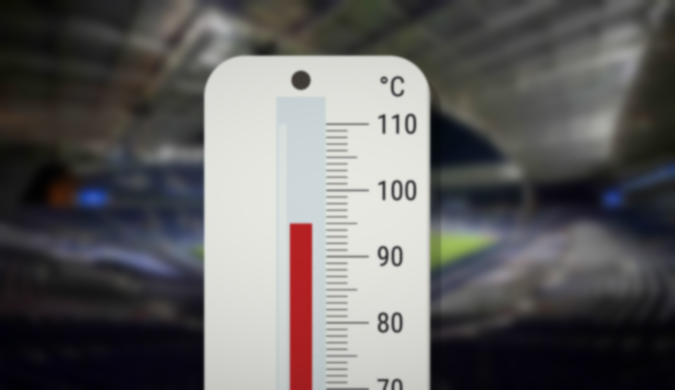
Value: 95 °C
